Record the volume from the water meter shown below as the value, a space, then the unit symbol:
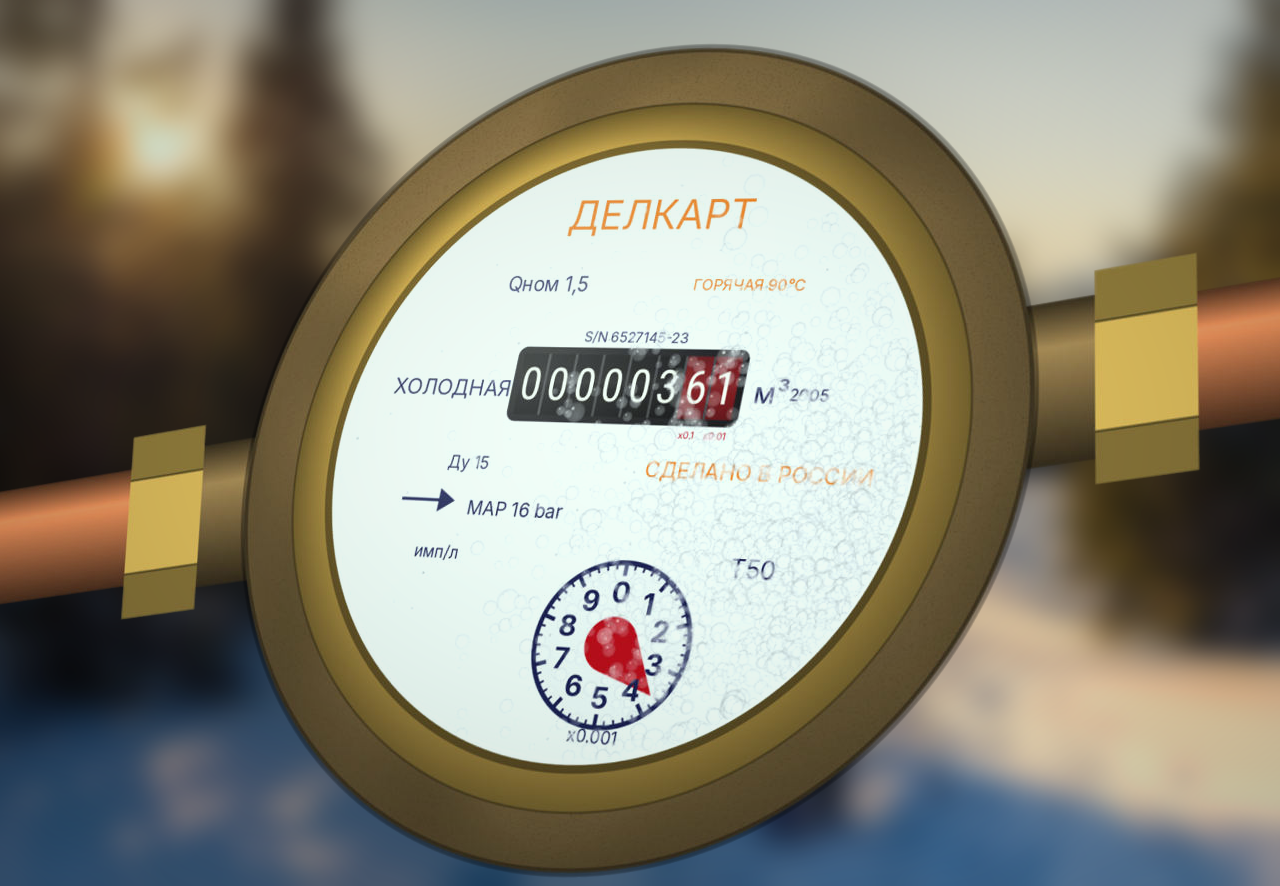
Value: 3.613 m³
